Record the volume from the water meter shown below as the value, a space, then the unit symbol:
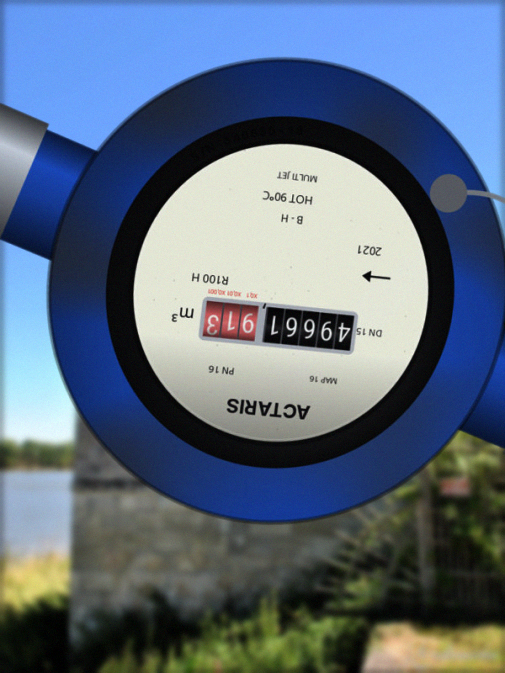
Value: 49661.913 m³
